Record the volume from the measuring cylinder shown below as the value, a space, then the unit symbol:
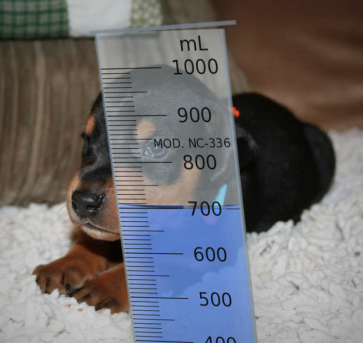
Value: 700 mL
